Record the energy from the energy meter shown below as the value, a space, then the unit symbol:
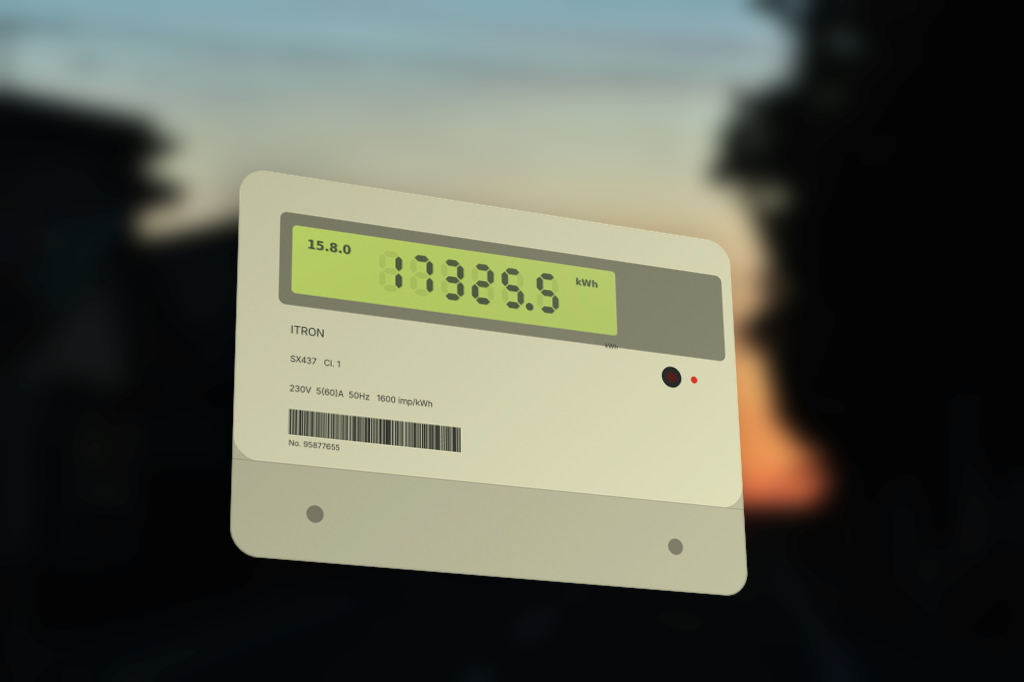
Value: 17325.5 kWh
